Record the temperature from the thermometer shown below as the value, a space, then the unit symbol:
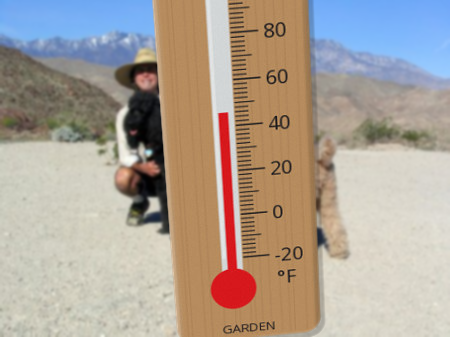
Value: 46 °F
